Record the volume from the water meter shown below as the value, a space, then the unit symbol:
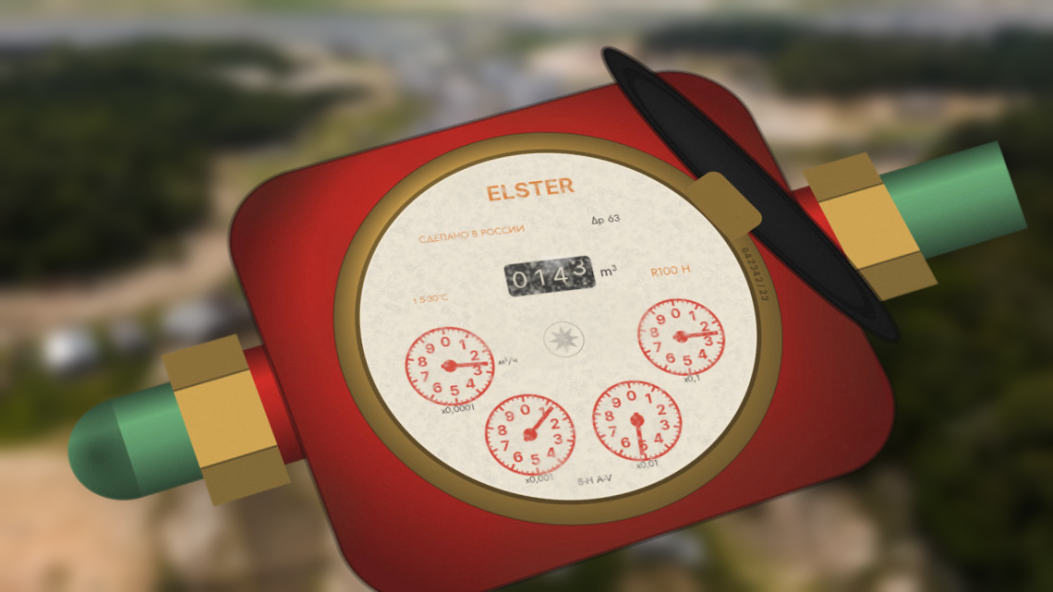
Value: 143.2512 m³
